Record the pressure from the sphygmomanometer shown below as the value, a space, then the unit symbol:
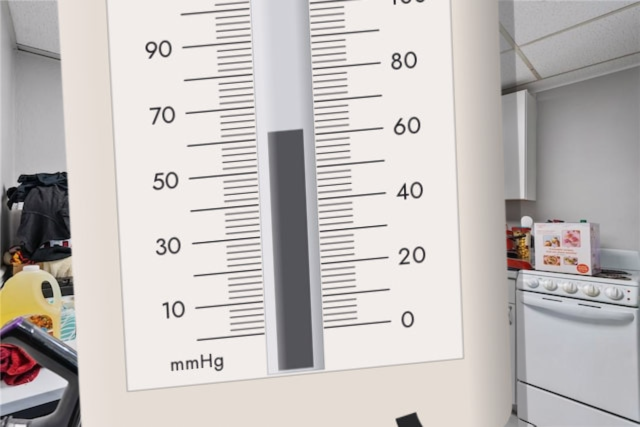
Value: 62 mmHg
